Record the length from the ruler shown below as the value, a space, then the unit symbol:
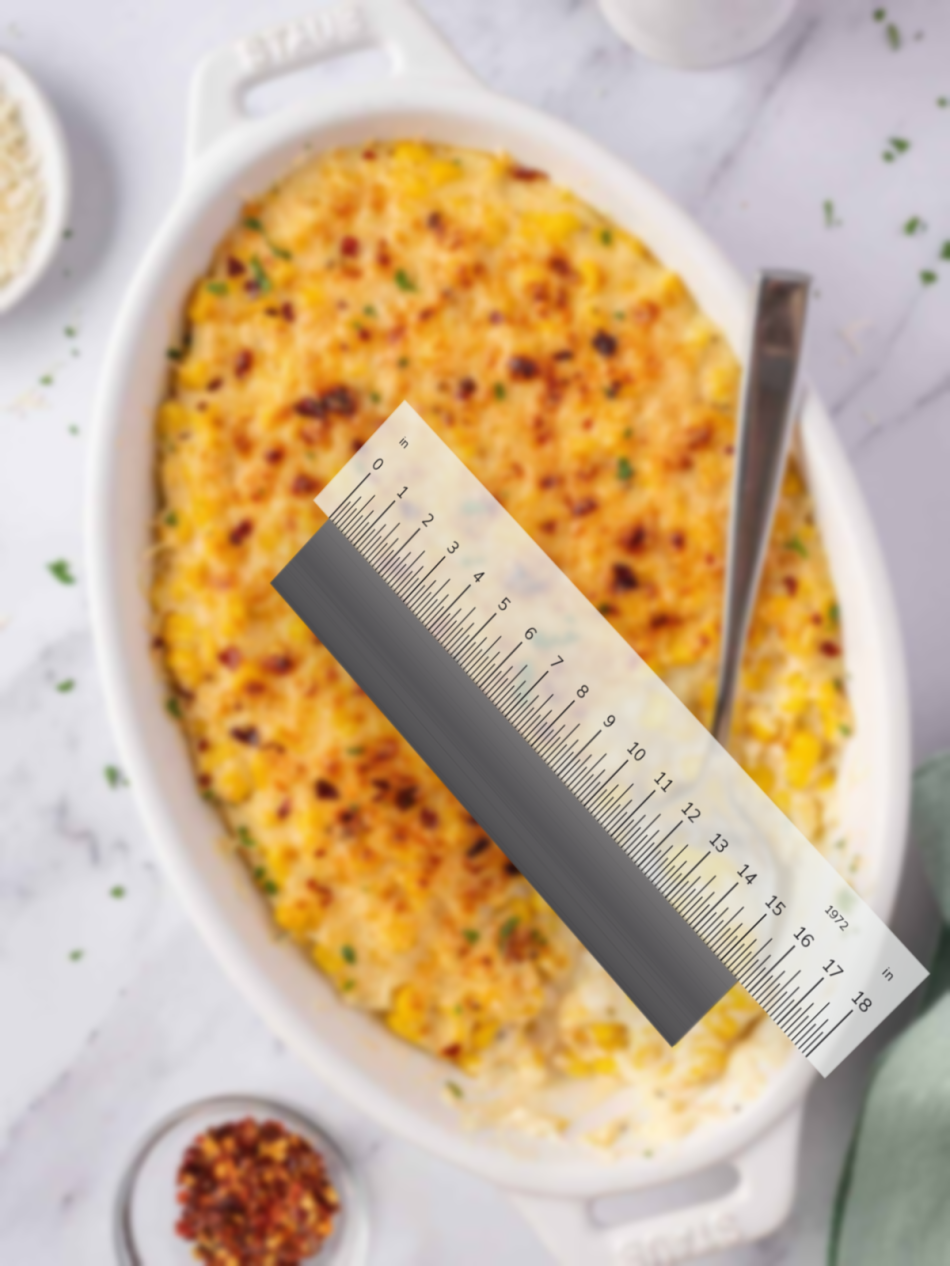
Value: 15.625 in
